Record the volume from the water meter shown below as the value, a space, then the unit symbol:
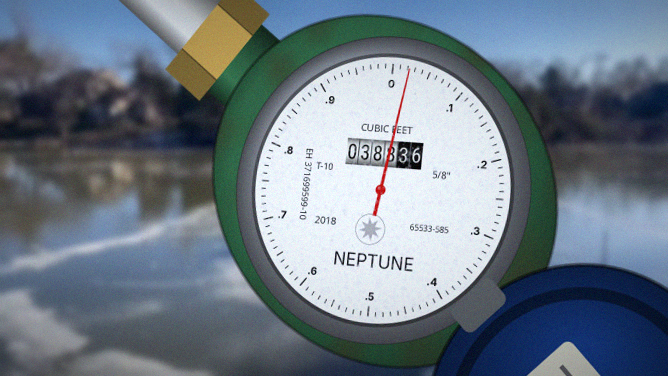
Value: 38836.02 ft³
